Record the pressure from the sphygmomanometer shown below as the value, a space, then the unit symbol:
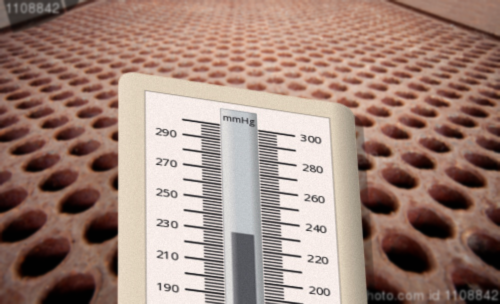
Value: 230 mmHg
